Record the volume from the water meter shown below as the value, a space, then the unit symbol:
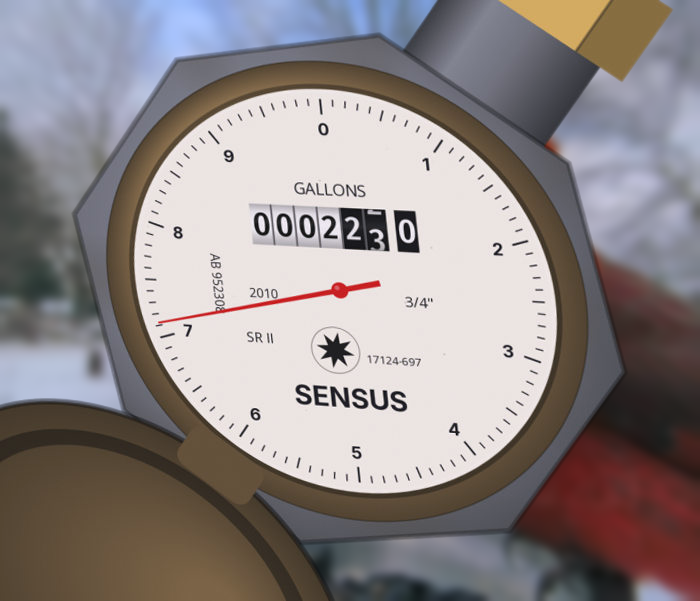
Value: 2227.1 gal
